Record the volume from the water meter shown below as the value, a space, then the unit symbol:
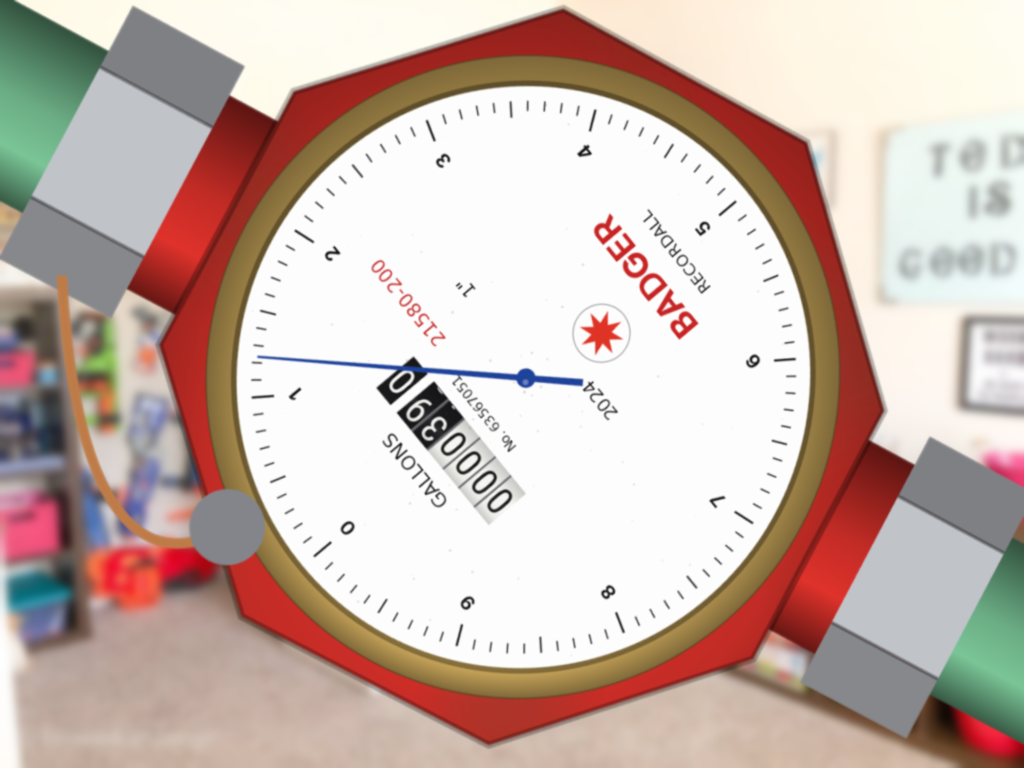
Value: 391.2 gal
